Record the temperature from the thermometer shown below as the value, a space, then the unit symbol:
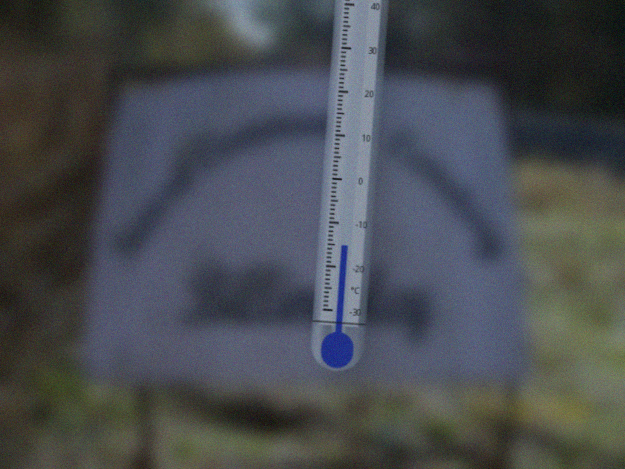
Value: -15 °C
